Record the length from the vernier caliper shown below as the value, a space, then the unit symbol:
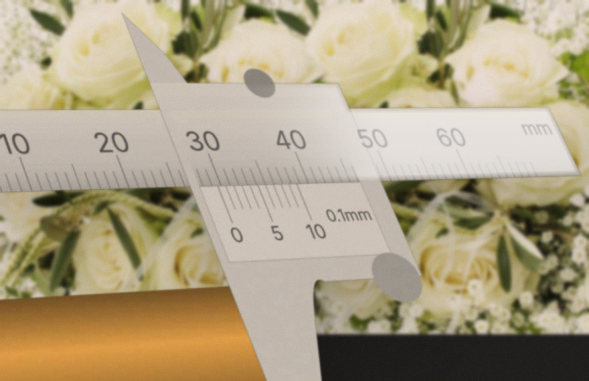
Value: 29.6 mm
